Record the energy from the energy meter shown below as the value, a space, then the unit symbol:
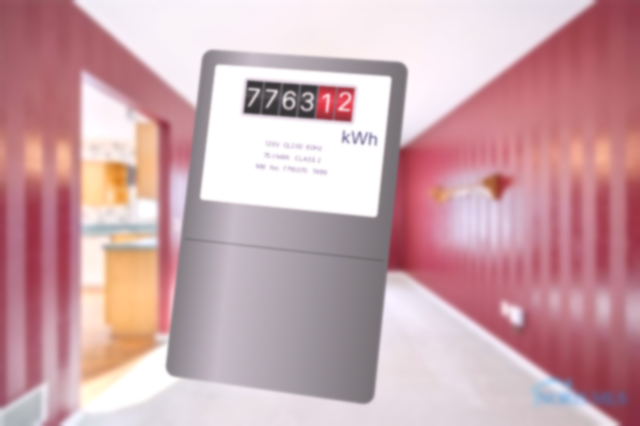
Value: 7763.12 kWh
